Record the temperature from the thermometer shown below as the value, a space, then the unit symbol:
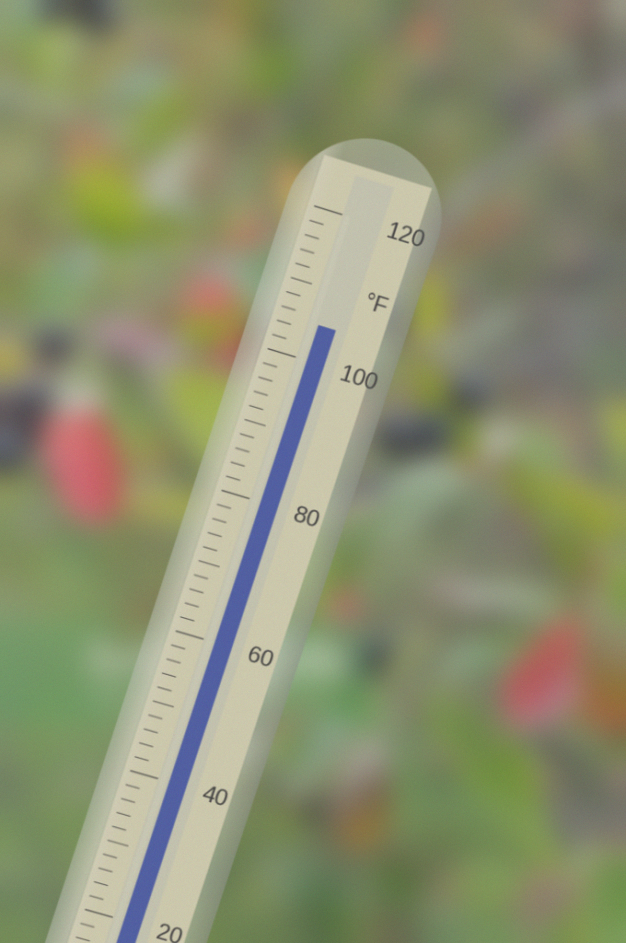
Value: 105 °F
